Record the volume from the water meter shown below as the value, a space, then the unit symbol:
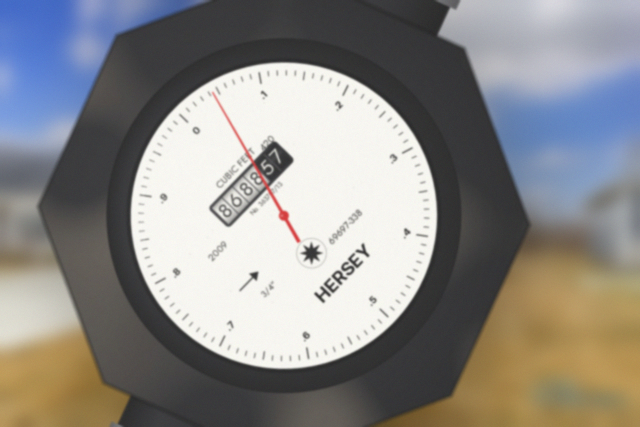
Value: 868857.04 ft³
